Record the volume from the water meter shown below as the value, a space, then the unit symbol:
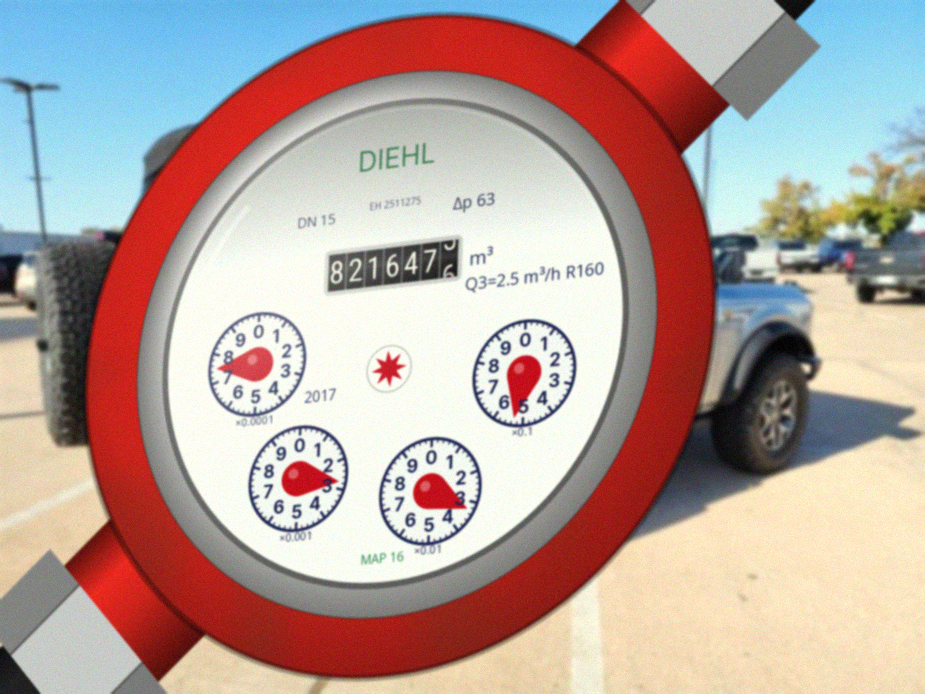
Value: 8216475.5327 m³
